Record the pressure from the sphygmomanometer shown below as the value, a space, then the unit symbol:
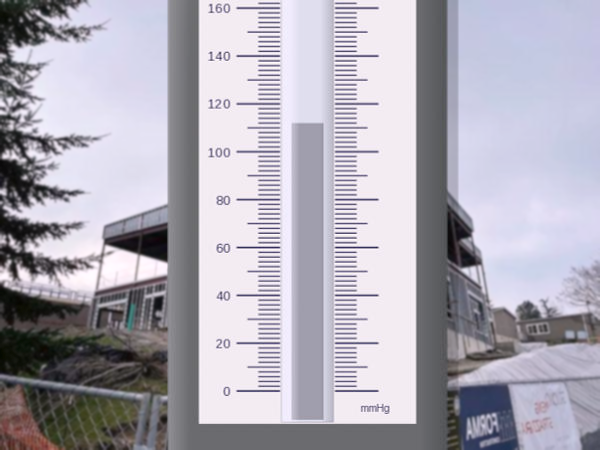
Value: 112 mmHg
